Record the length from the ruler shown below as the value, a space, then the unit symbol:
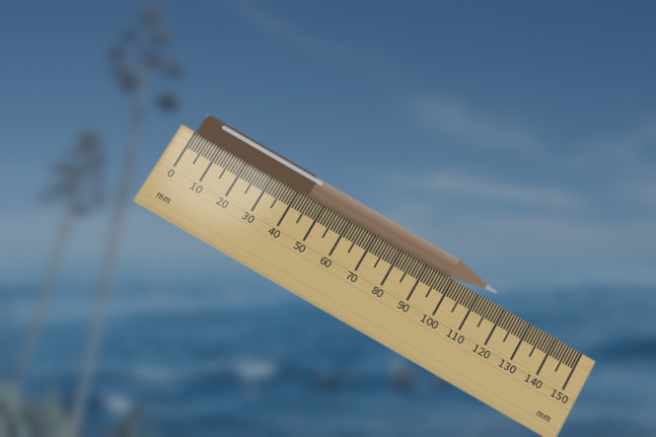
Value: 115 mm
